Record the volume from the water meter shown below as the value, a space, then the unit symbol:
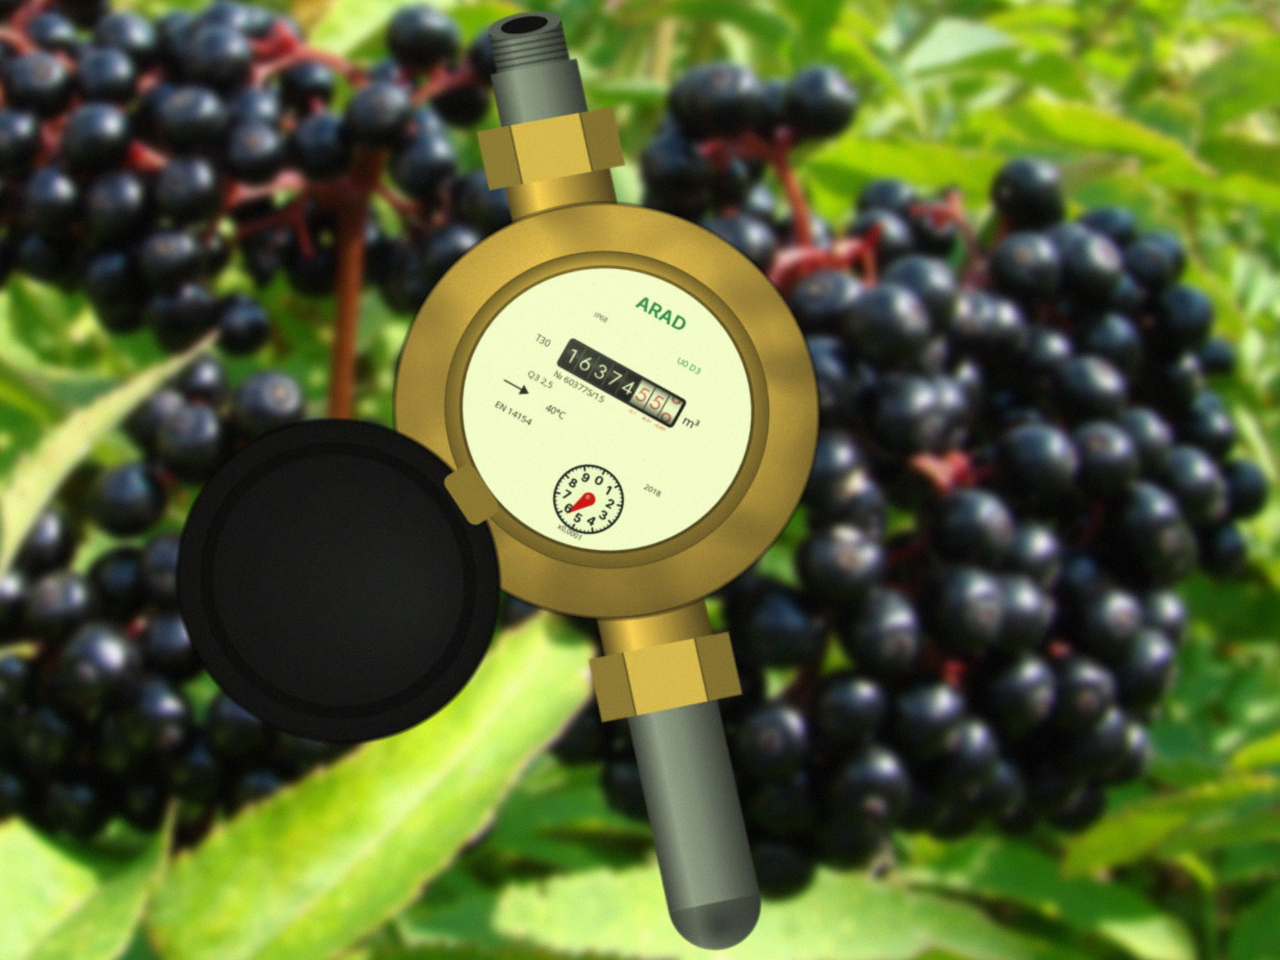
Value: 16374.5585 m³
